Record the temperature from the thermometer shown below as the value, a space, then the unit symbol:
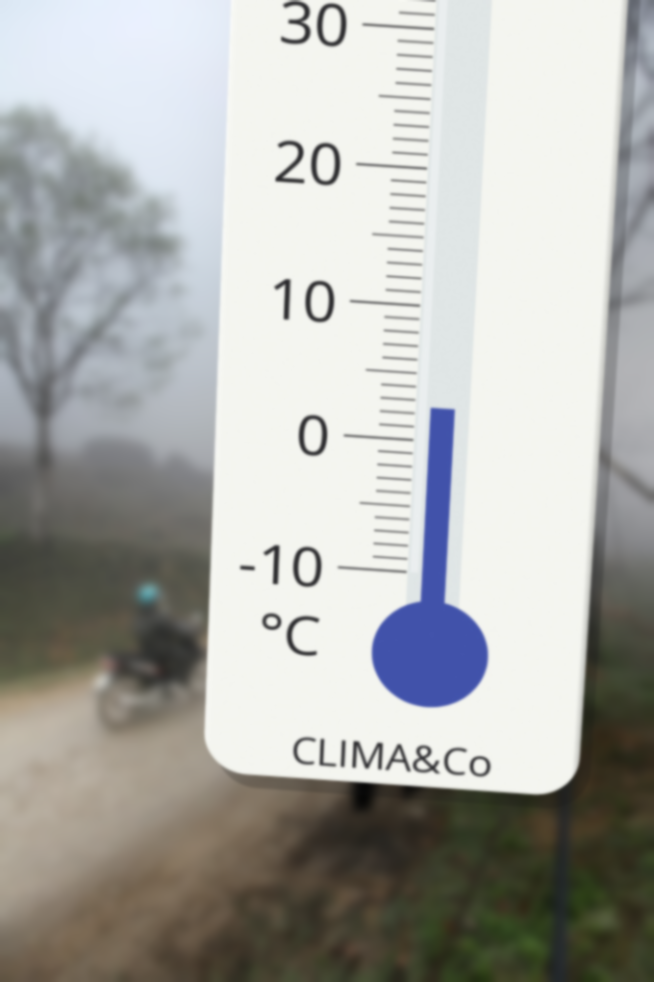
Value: 2.5 °C
